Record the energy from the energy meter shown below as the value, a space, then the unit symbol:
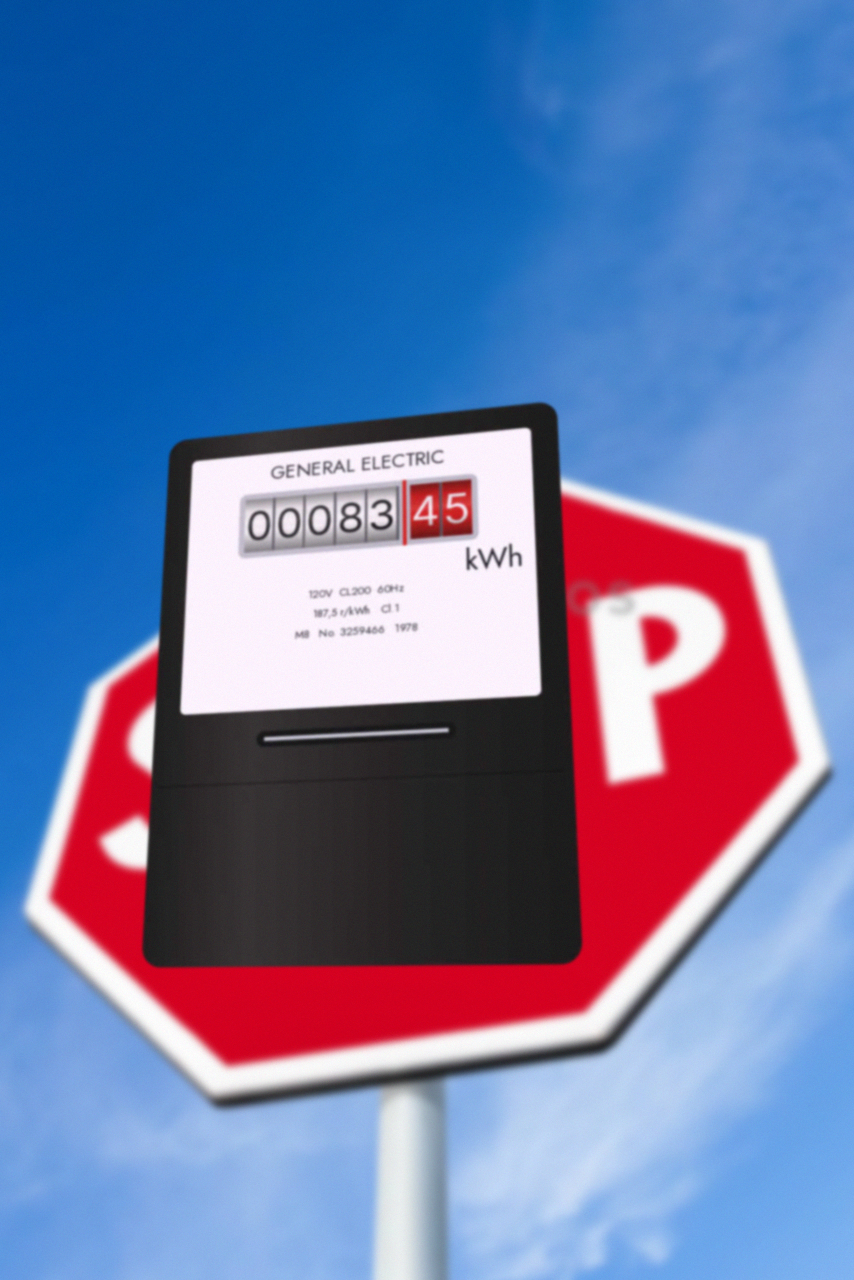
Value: 83.45 kWh
